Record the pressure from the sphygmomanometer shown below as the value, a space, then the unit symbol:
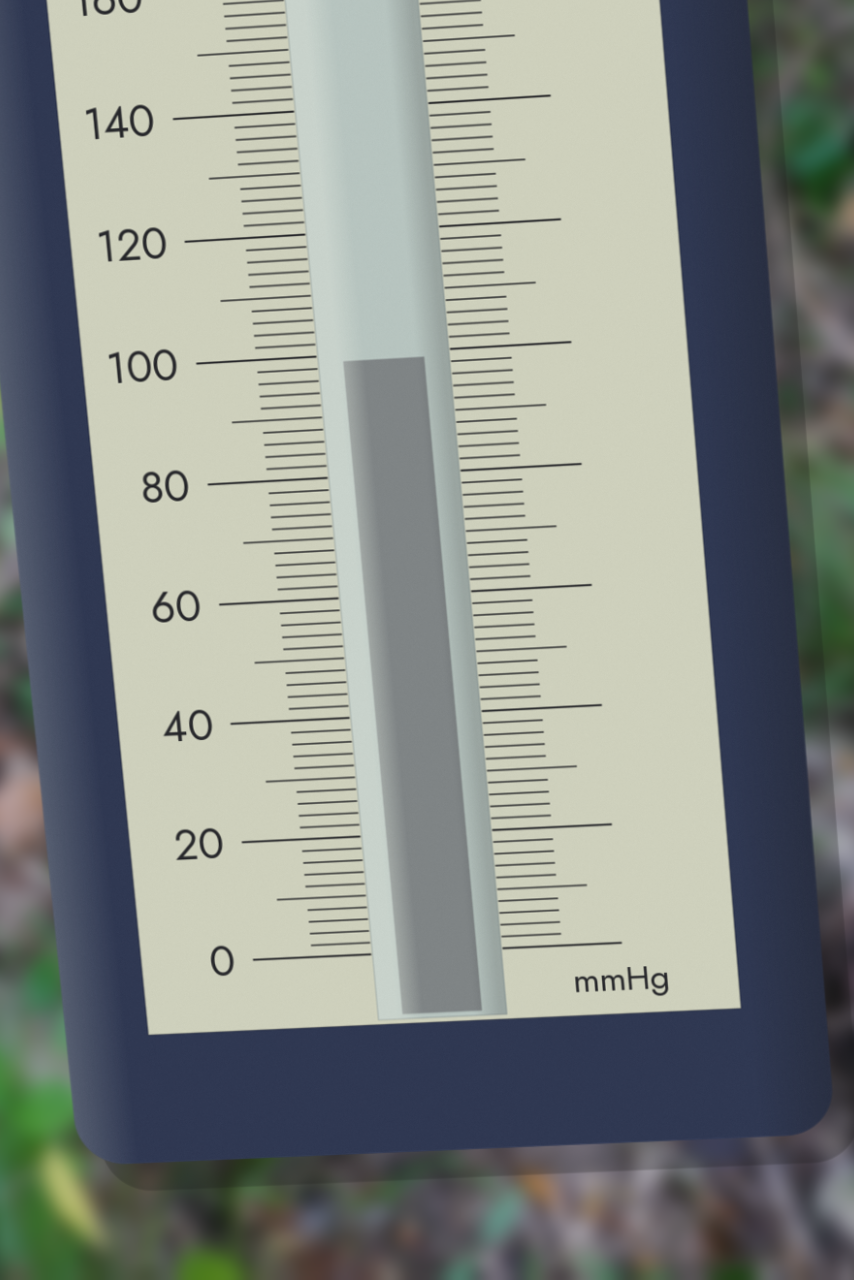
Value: 99 mmHg
